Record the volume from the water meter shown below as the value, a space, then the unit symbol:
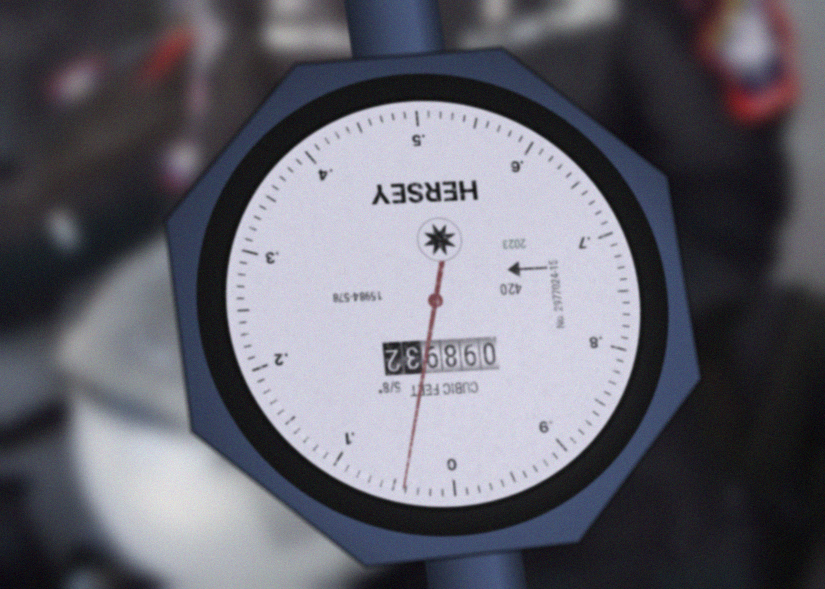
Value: 98932.04 ft³
